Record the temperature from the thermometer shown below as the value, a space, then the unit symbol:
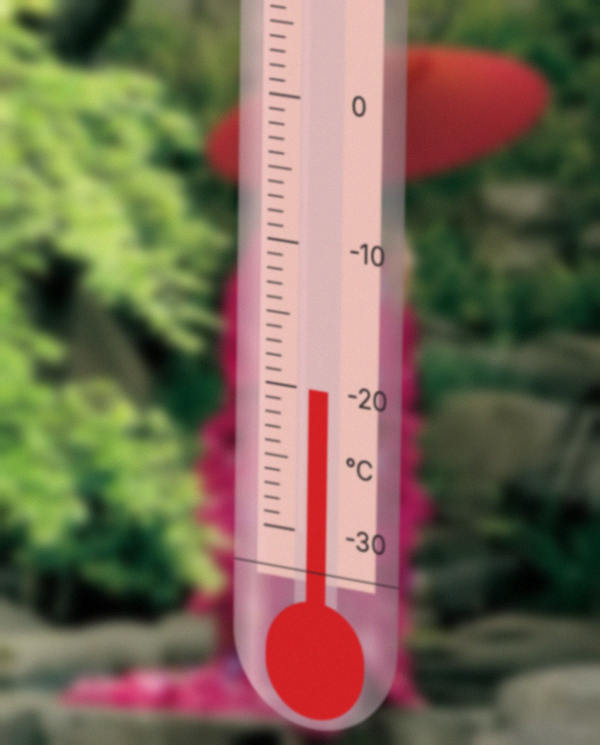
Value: -20 °C
